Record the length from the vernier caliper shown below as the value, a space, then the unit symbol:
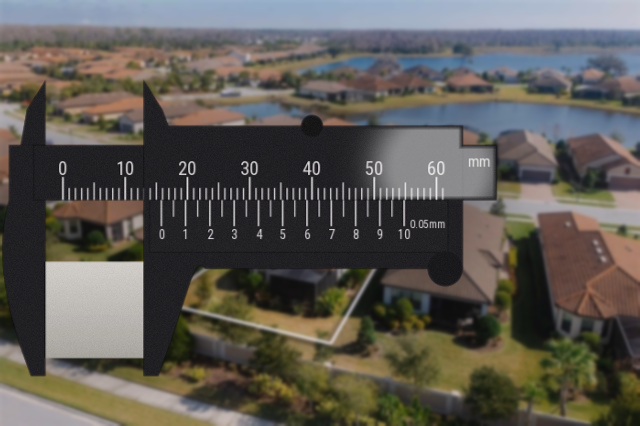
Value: 15.8 mm
